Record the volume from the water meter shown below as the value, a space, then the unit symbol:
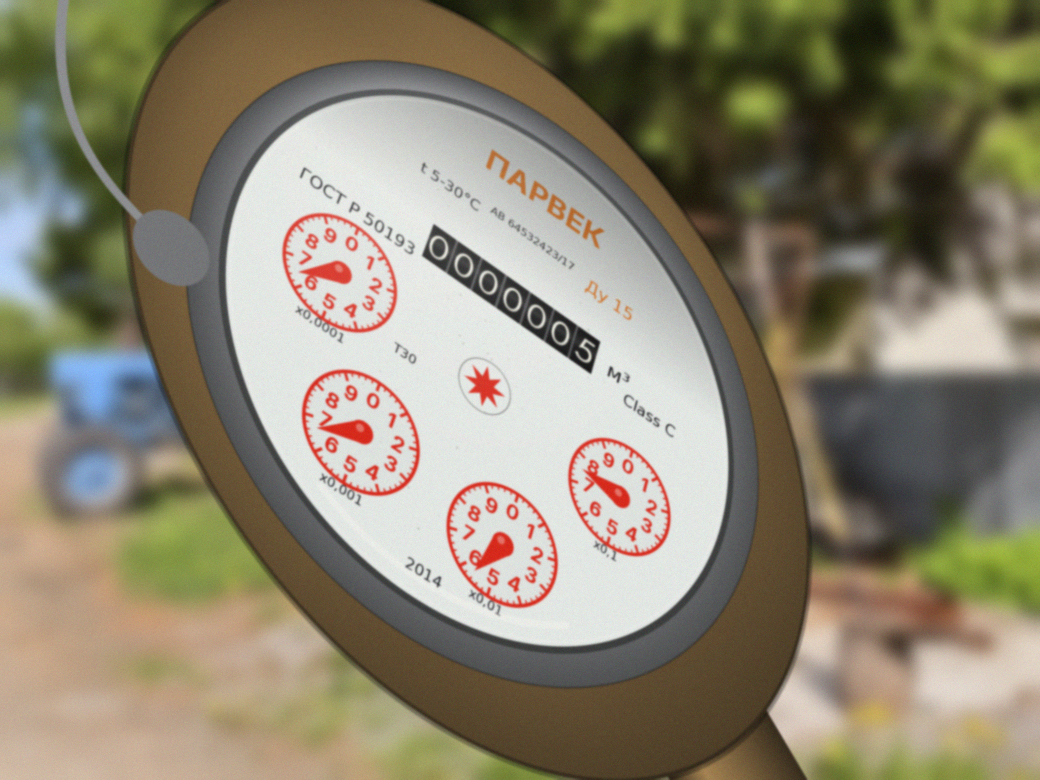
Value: 5.7566 m³
